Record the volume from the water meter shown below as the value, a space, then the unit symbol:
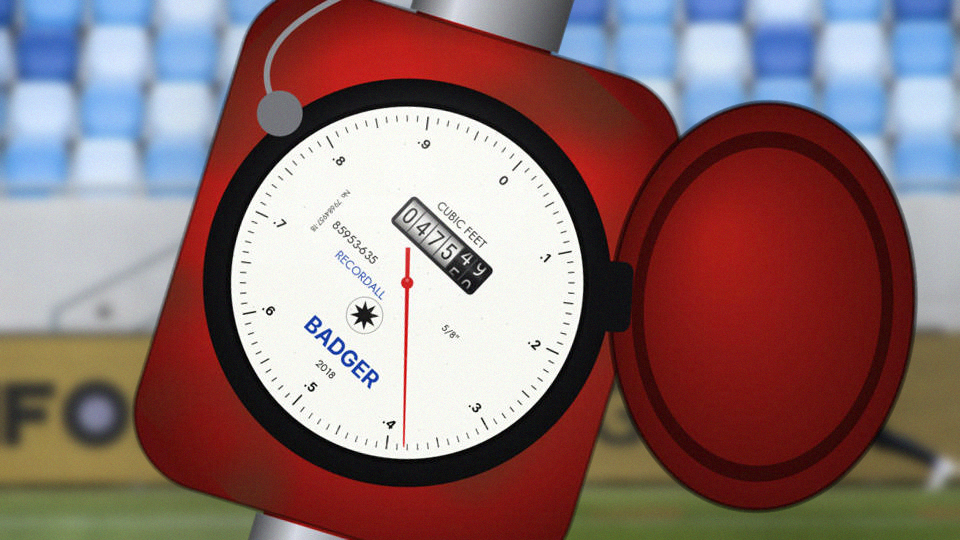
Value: 47549.38 ft³
